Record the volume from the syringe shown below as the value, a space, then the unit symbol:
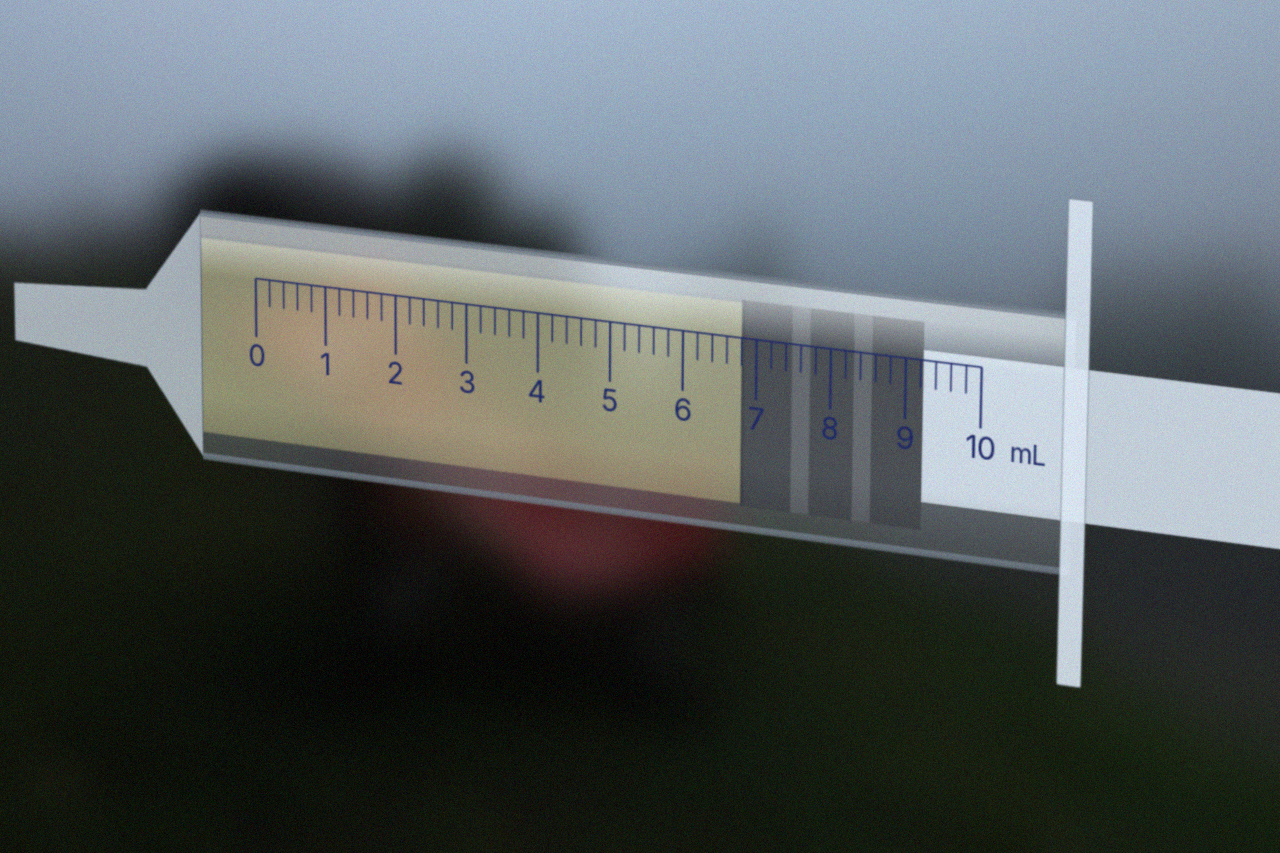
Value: 6.8 mL
